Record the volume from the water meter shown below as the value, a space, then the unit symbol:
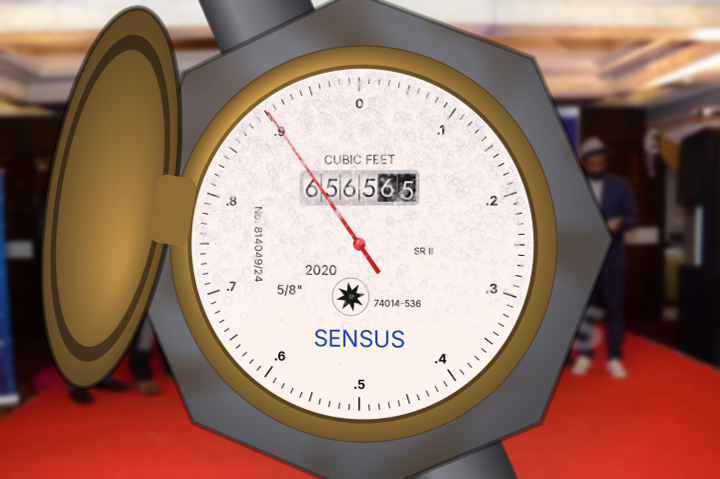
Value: 656564.90 ft³
